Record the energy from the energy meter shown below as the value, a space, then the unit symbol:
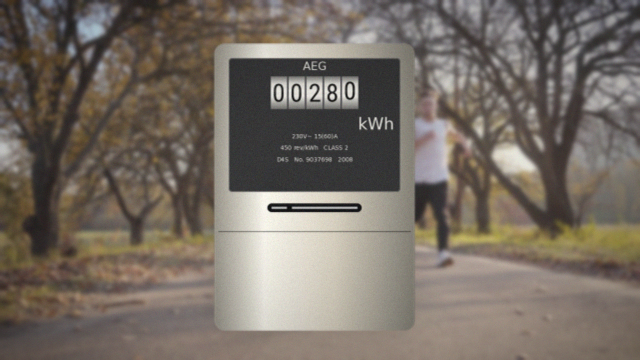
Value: 280 kWh
